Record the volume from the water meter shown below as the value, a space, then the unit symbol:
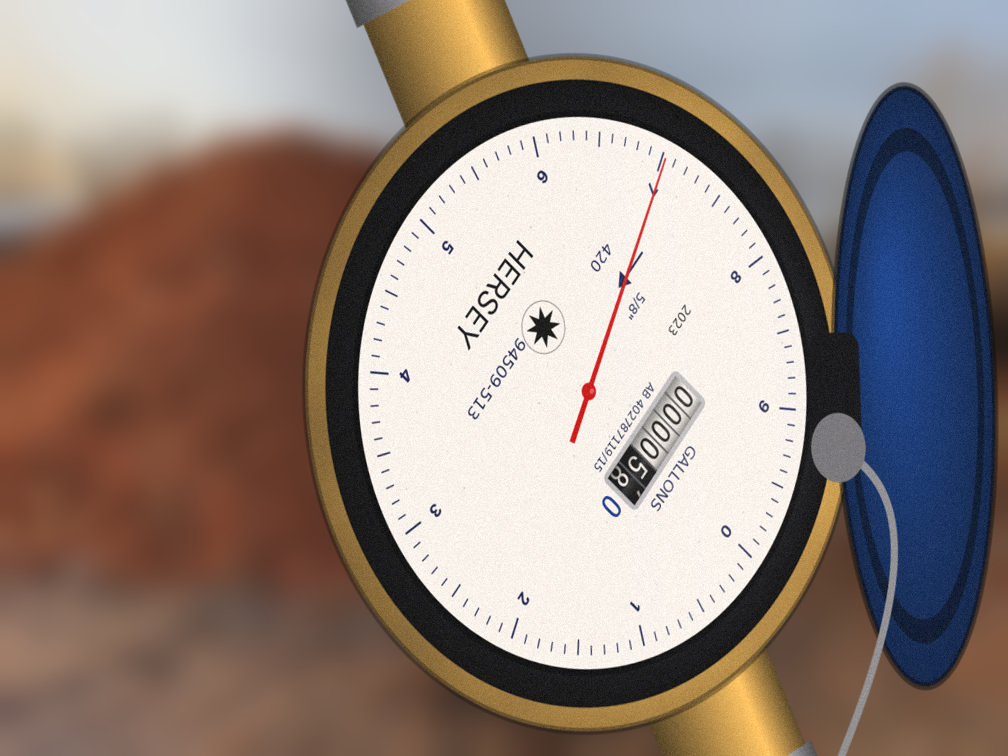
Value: 577.0 gal
